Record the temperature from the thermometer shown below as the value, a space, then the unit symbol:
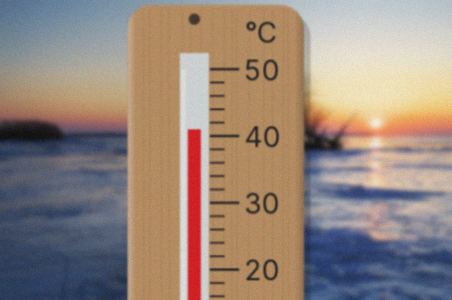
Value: 41 °C
